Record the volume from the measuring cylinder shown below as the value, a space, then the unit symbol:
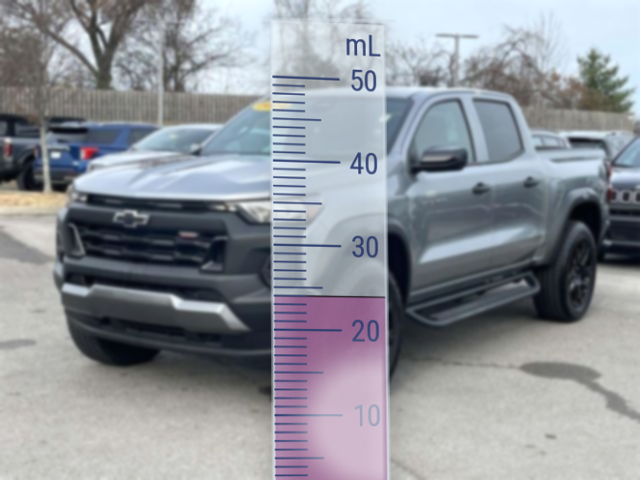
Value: 24 mL
